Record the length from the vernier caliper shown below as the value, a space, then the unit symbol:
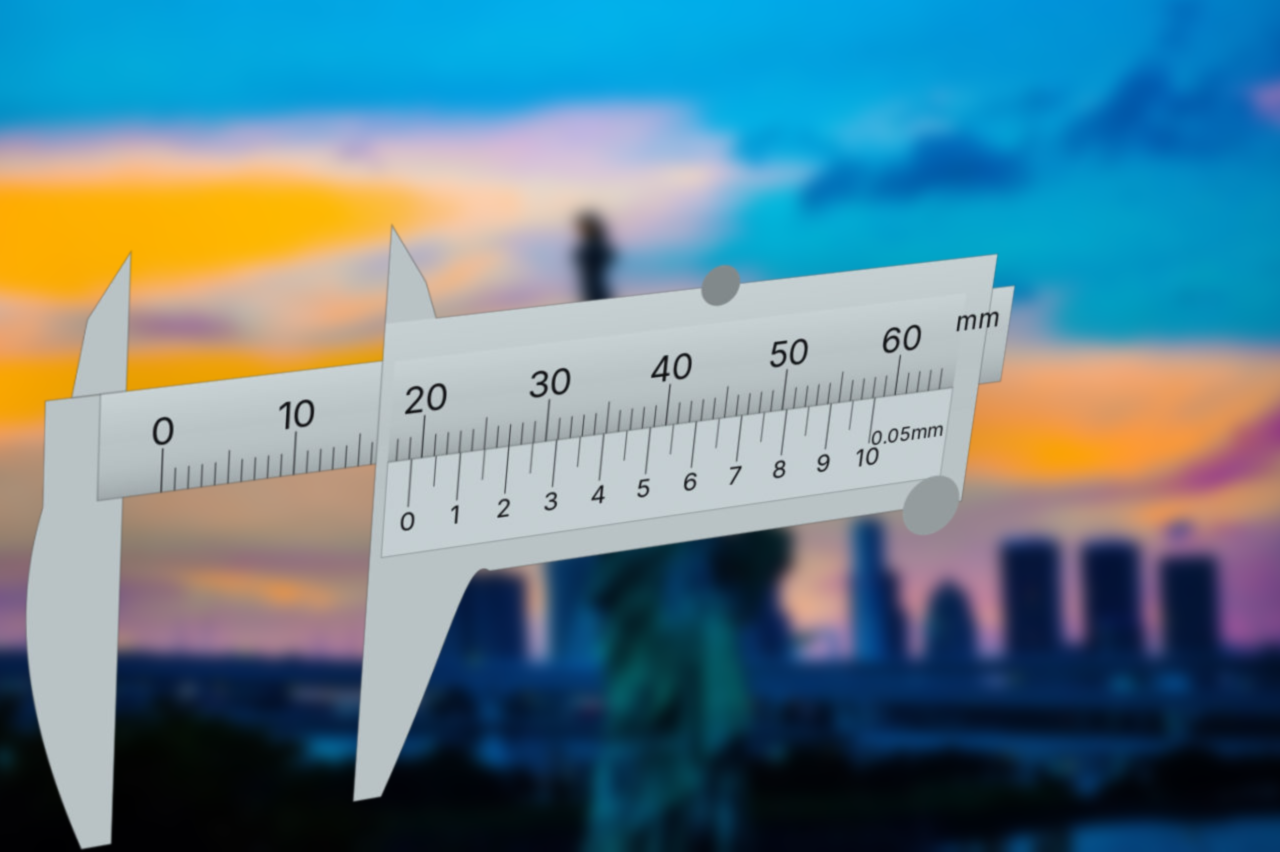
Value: 19.2 mm
